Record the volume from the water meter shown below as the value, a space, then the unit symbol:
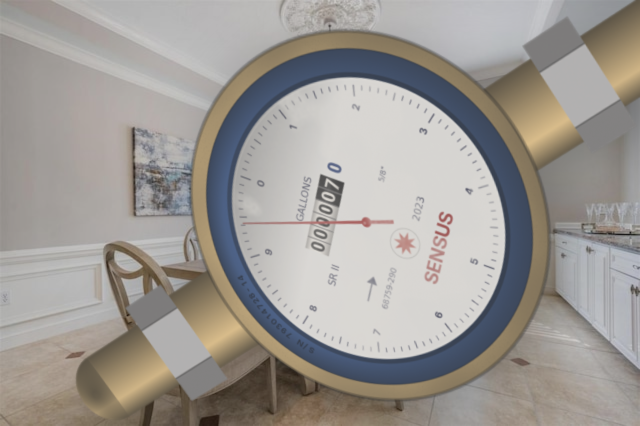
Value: 69.4 gal
